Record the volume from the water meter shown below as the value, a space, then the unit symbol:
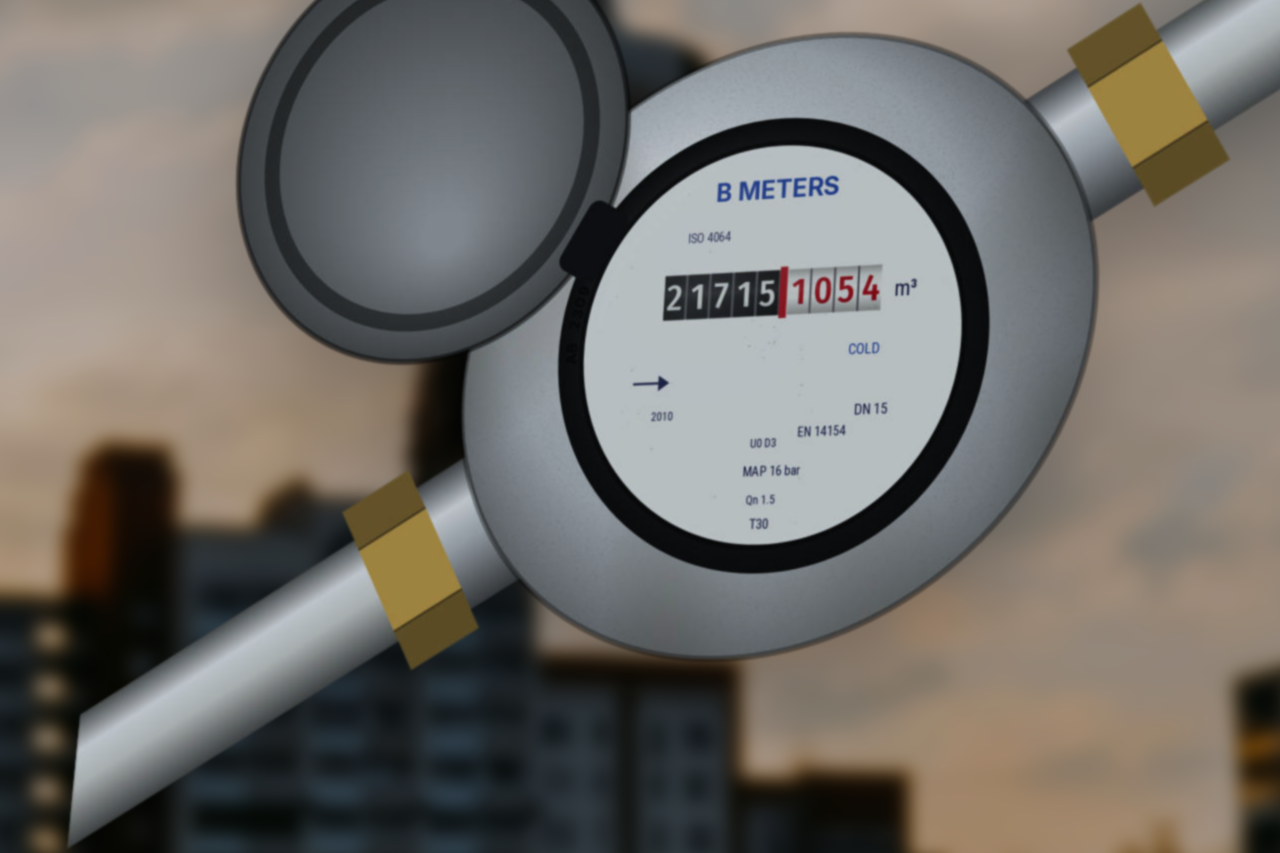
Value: 21715.1054 m³
